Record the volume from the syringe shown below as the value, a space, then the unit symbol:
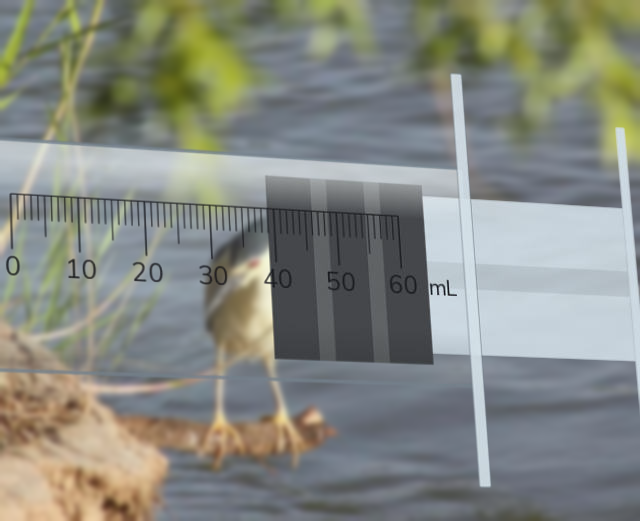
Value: 39 mL
